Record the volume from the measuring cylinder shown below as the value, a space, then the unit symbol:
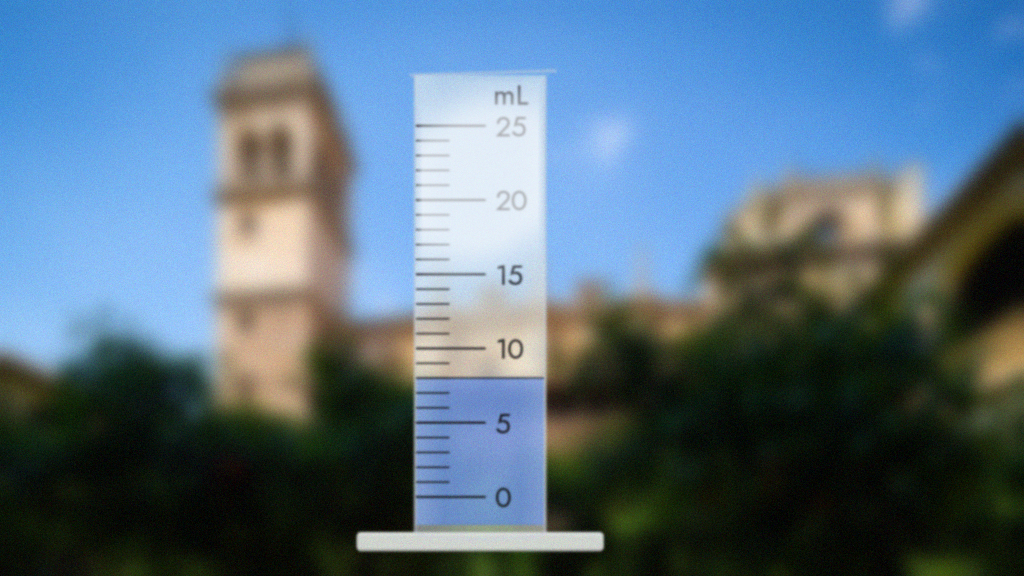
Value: 8 mL
